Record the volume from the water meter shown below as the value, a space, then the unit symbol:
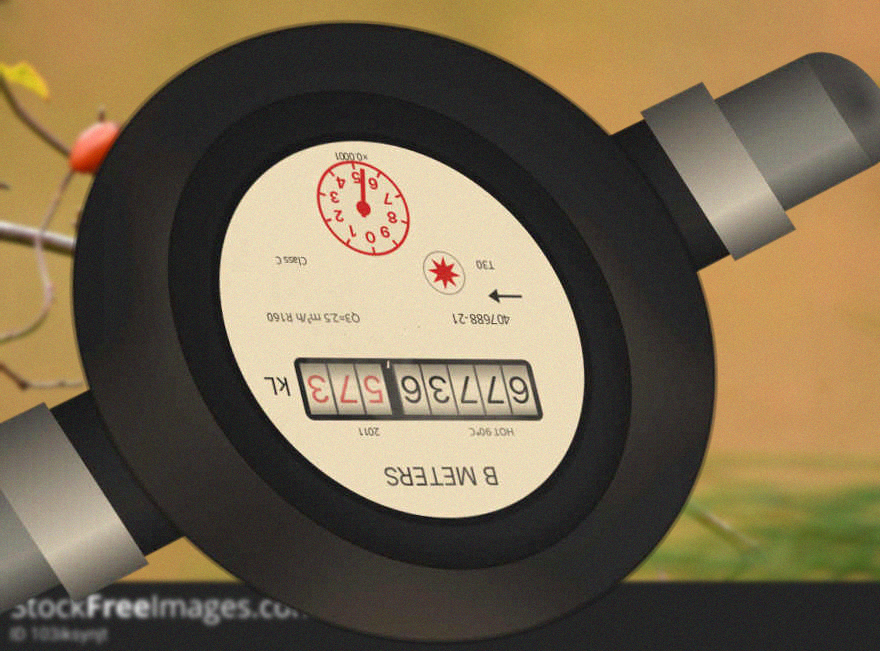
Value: 67736.5735 kL
